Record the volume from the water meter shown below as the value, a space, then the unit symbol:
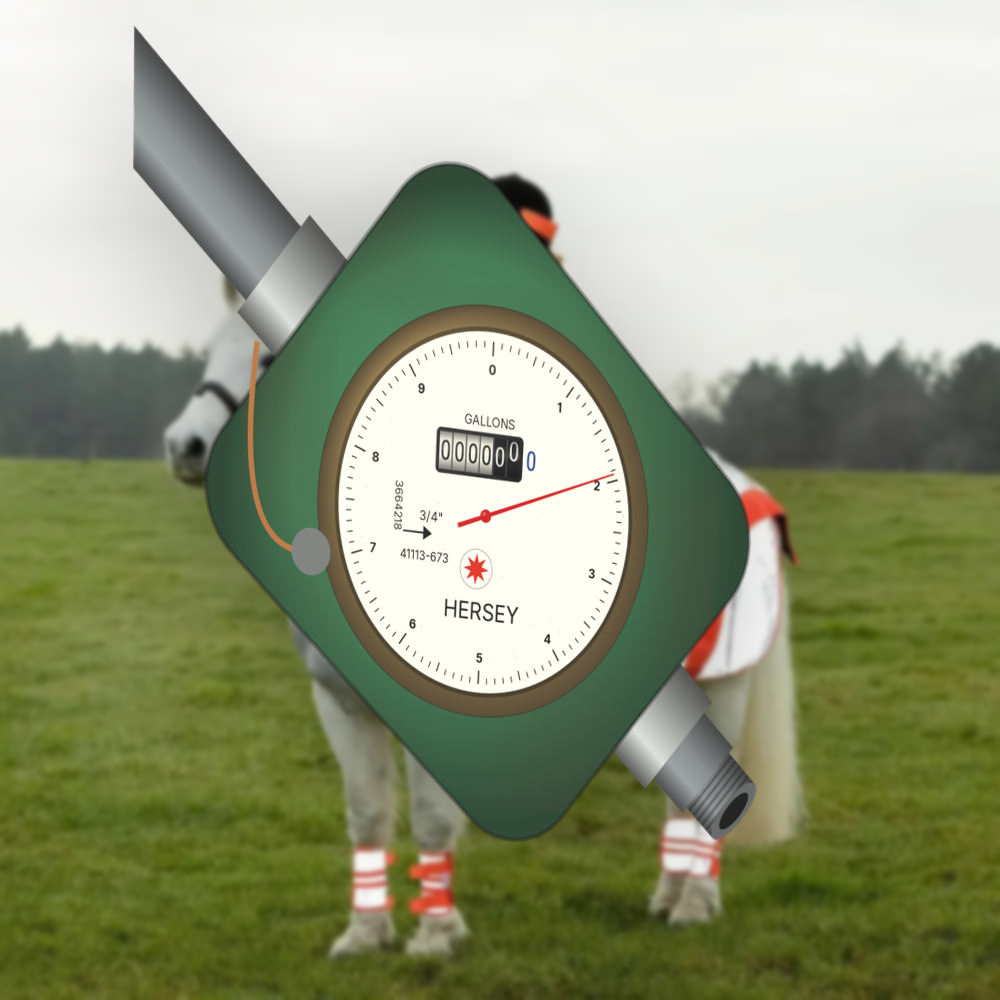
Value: 1.9 gal
